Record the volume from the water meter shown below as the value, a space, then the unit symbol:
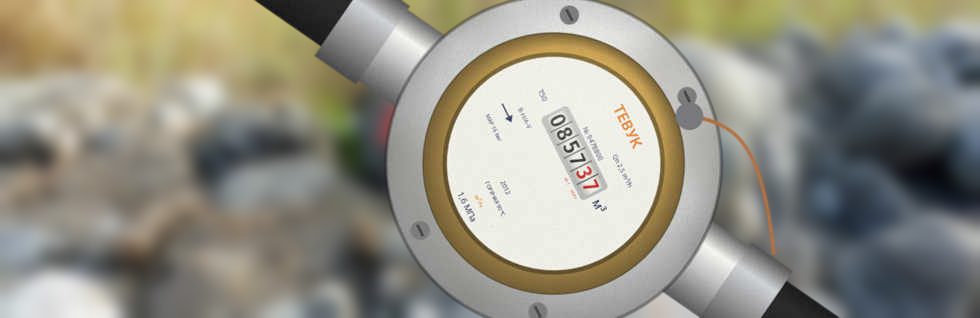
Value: 857.37 m³
